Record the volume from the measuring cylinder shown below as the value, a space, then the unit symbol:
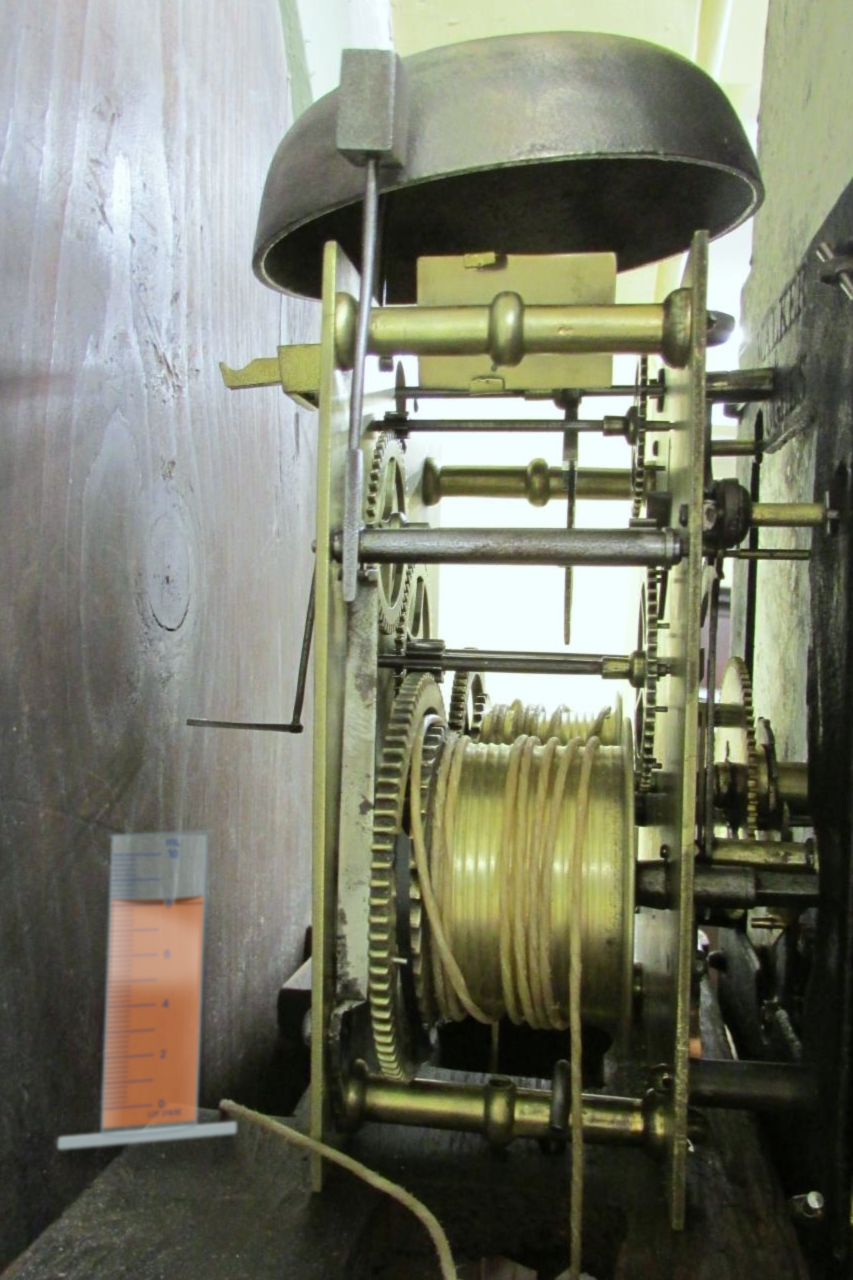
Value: 8 mL
